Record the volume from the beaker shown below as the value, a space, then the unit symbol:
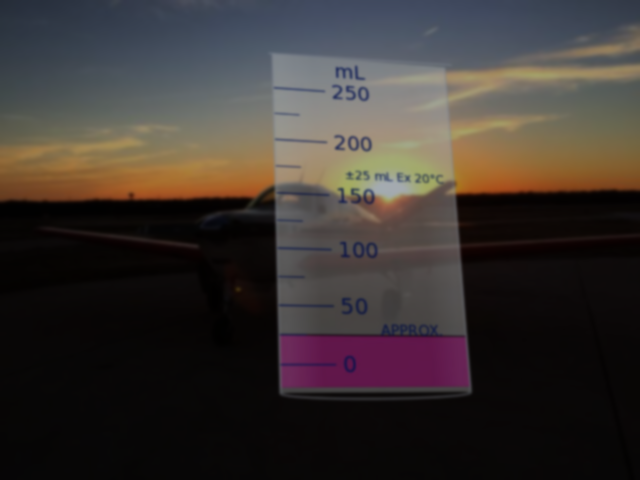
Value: 25 mL
